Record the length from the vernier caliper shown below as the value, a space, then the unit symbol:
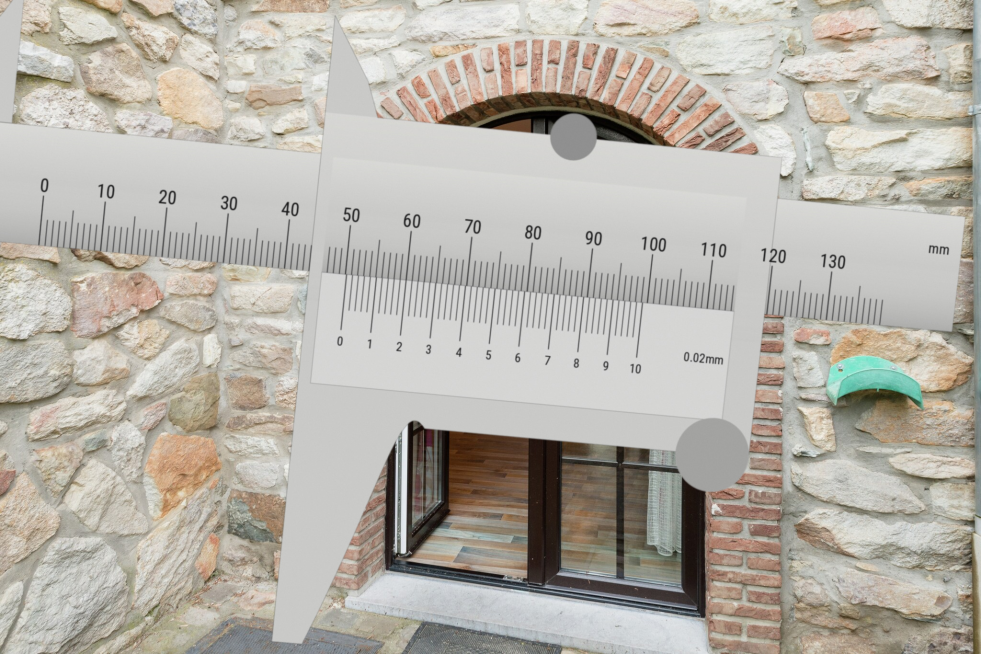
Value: 50.2 mm
